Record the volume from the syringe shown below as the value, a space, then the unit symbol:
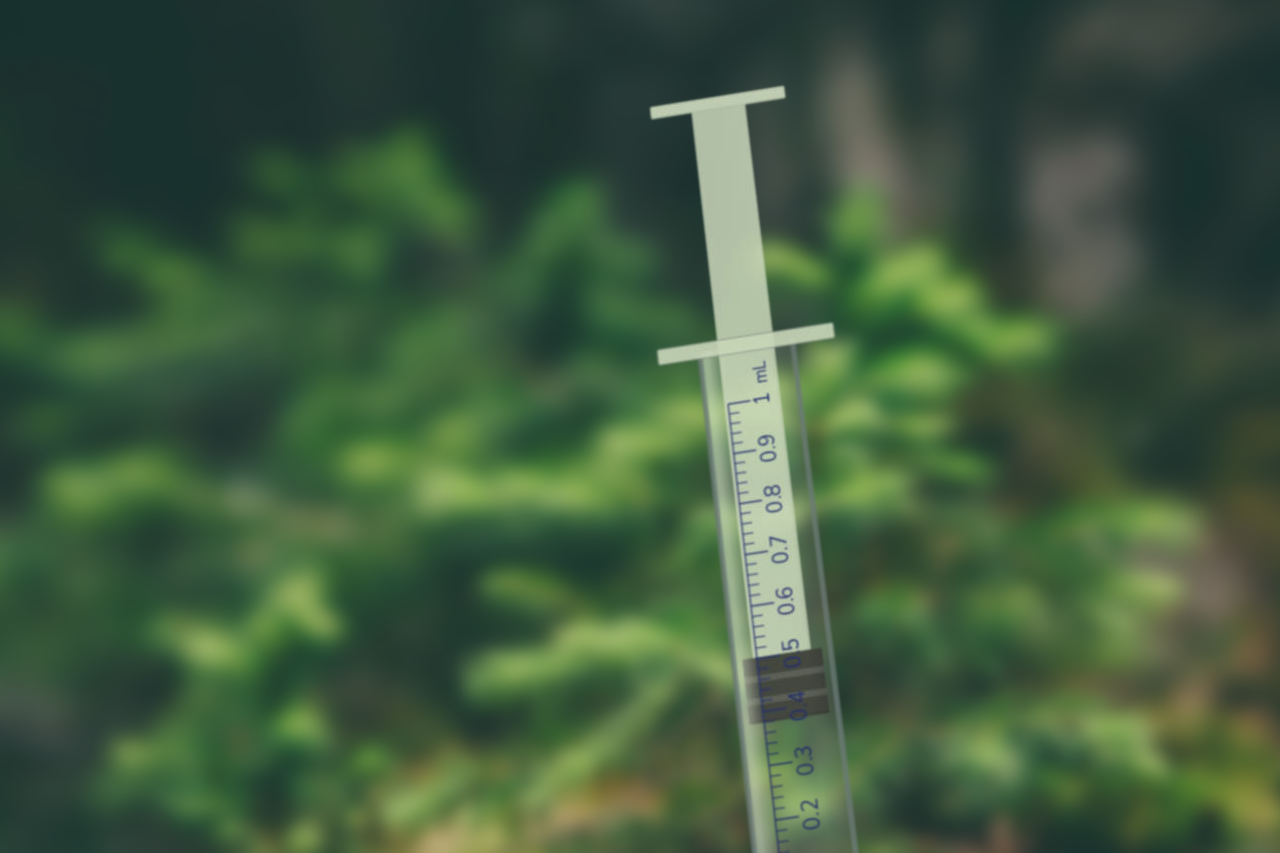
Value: 0.38 mL
